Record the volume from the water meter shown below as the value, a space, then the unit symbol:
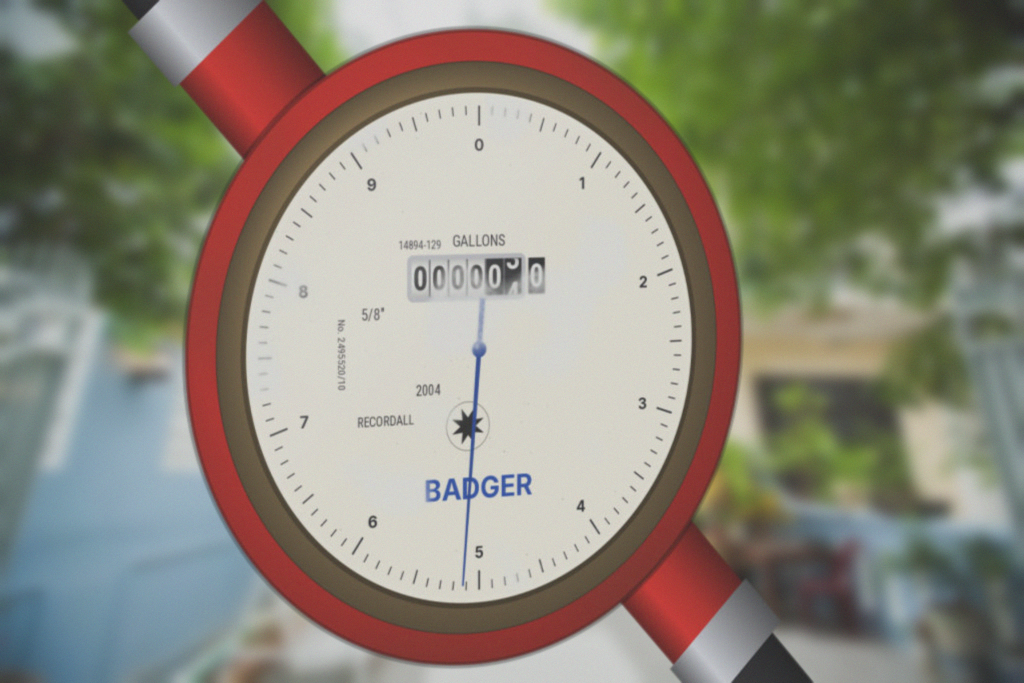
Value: 35.1 gal
